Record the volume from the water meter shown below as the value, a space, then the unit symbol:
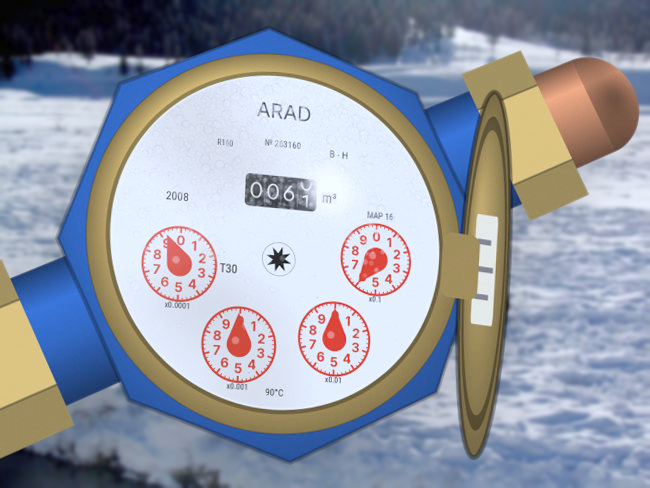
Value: 60.5999 m³
